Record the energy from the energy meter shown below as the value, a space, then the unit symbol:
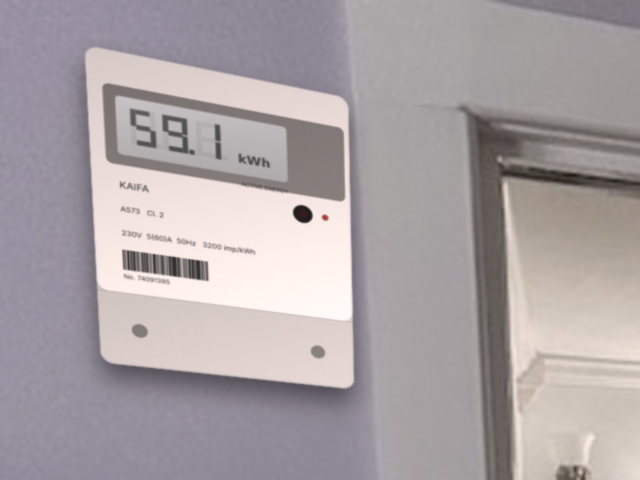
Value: 59.1 kWh
